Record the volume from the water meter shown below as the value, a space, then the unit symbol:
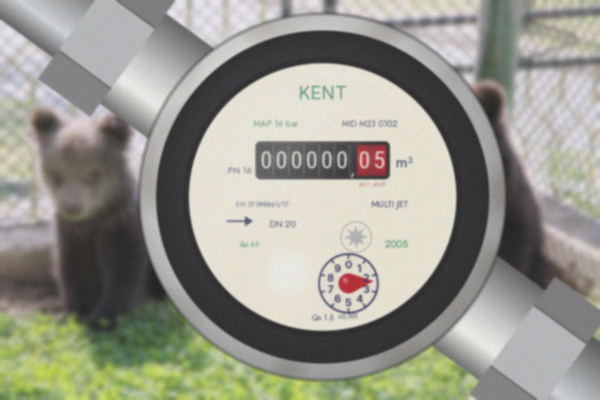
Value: 0.052 m³
